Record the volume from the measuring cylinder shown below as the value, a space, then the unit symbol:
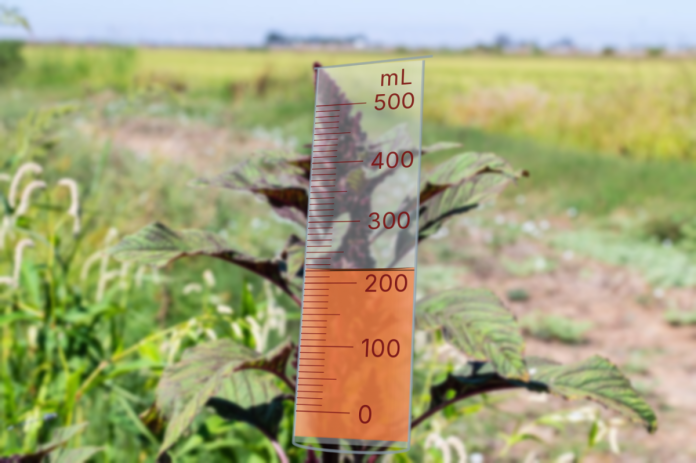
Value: 220 mL
